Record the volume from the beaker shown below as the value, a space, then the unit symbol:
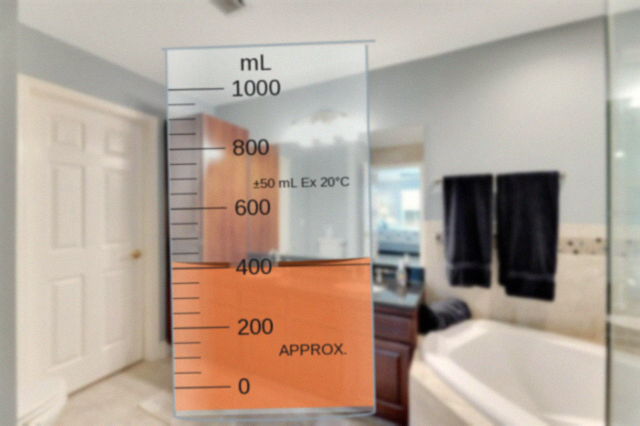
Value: 400 mL
